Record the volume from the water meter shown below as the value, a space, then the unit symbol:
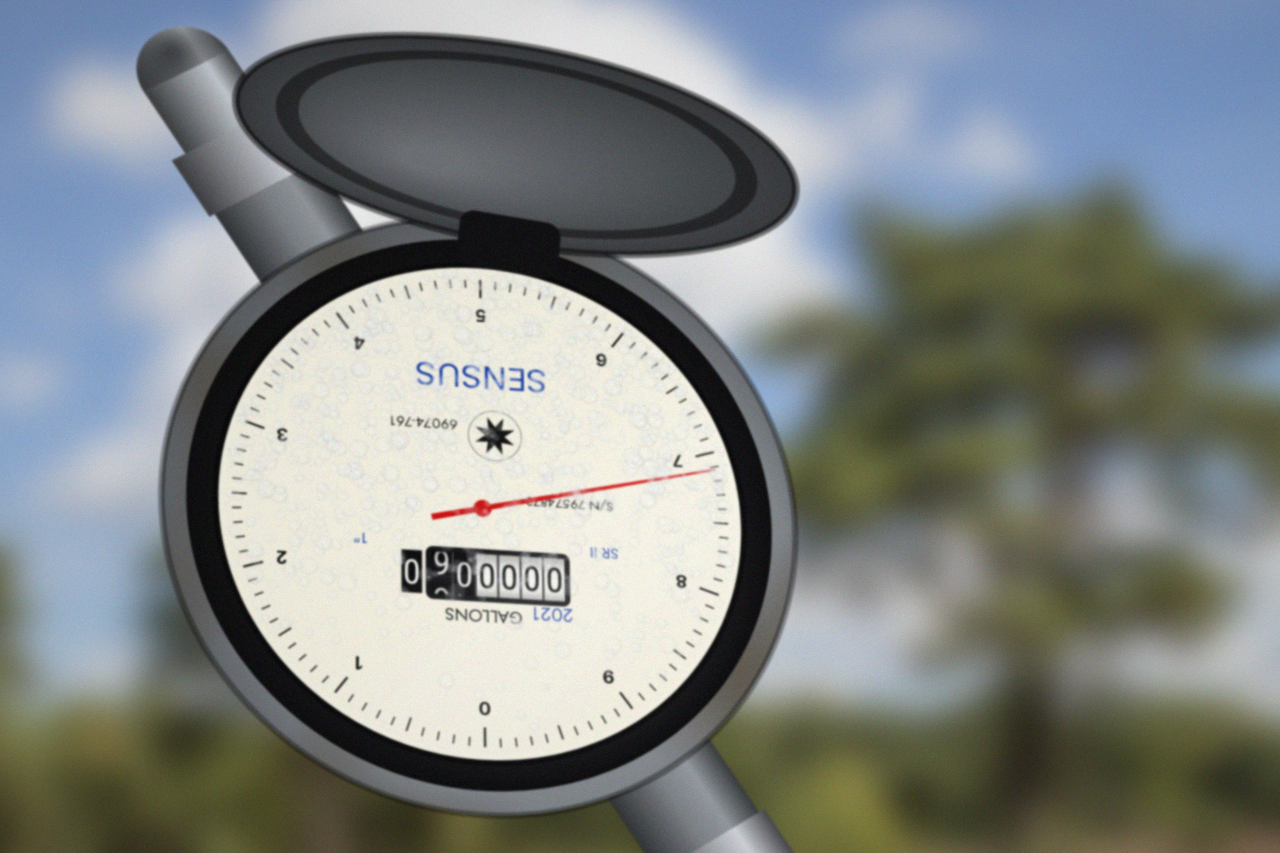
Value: 57.1 gal
